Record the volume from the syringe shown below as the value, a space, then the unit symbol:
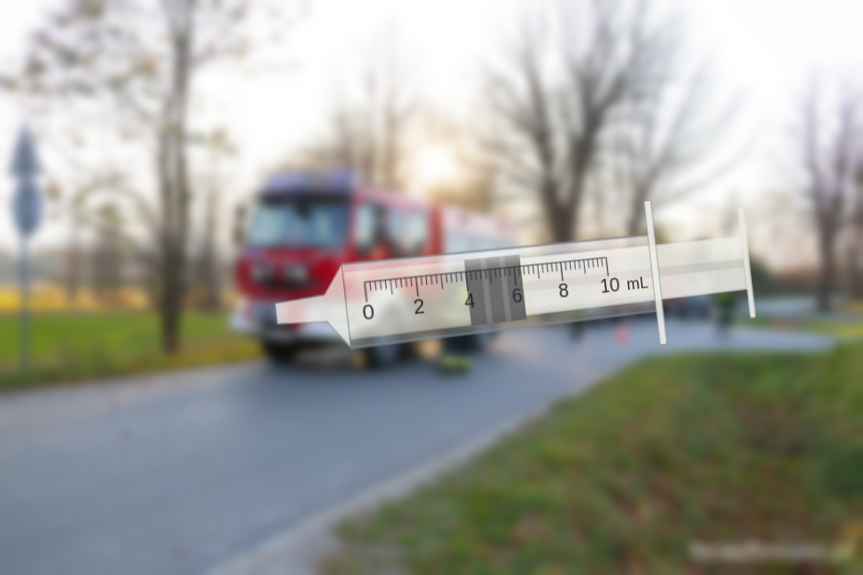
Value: 4 mL
